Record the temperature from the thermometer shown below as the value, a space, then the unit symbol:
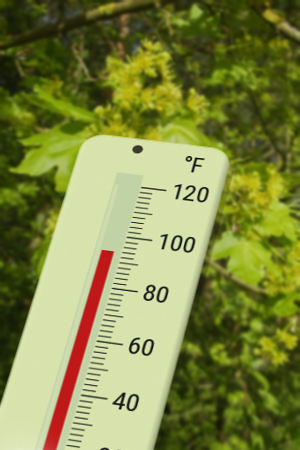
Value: 94 °F
